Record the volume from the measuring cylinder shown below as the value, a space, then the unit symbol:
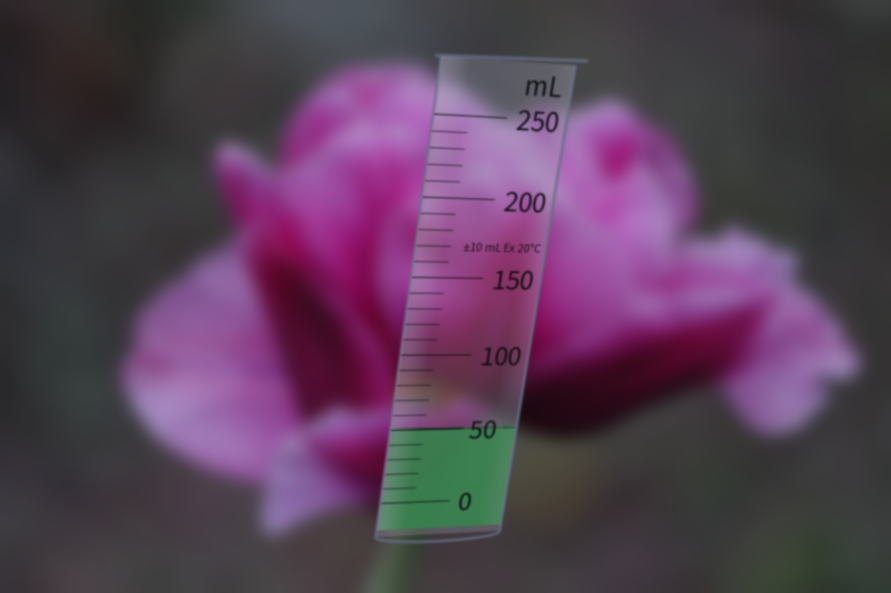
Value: 50 mL
